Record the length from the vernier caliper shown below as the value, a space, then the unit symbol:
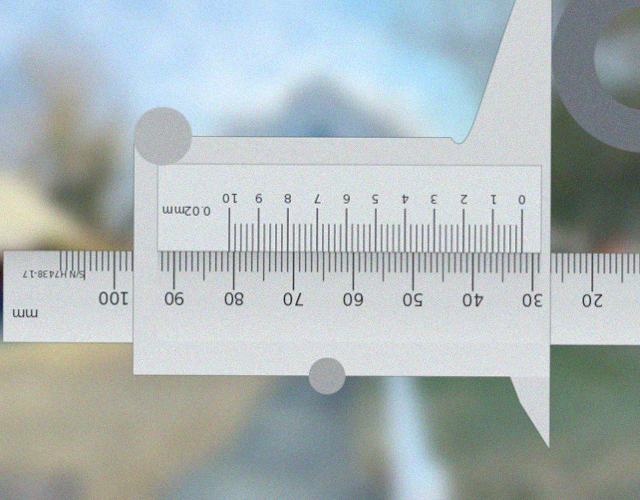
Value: 31.8 mm
